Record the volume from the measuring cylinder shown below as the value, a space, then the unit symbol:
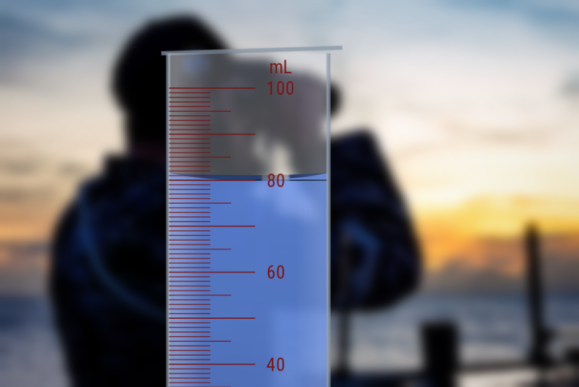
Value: 80 mL
